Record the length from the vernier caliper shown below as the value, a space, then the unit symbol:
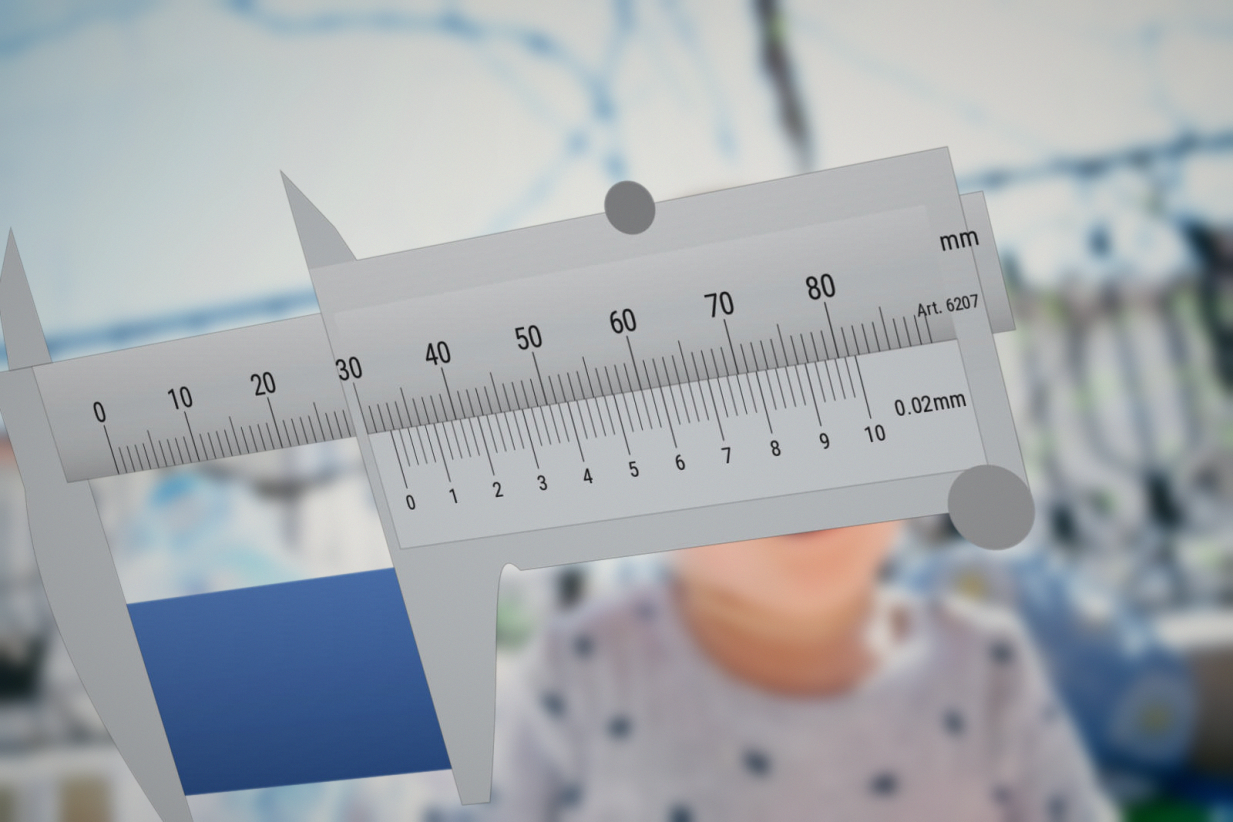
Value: 32.6 mm
